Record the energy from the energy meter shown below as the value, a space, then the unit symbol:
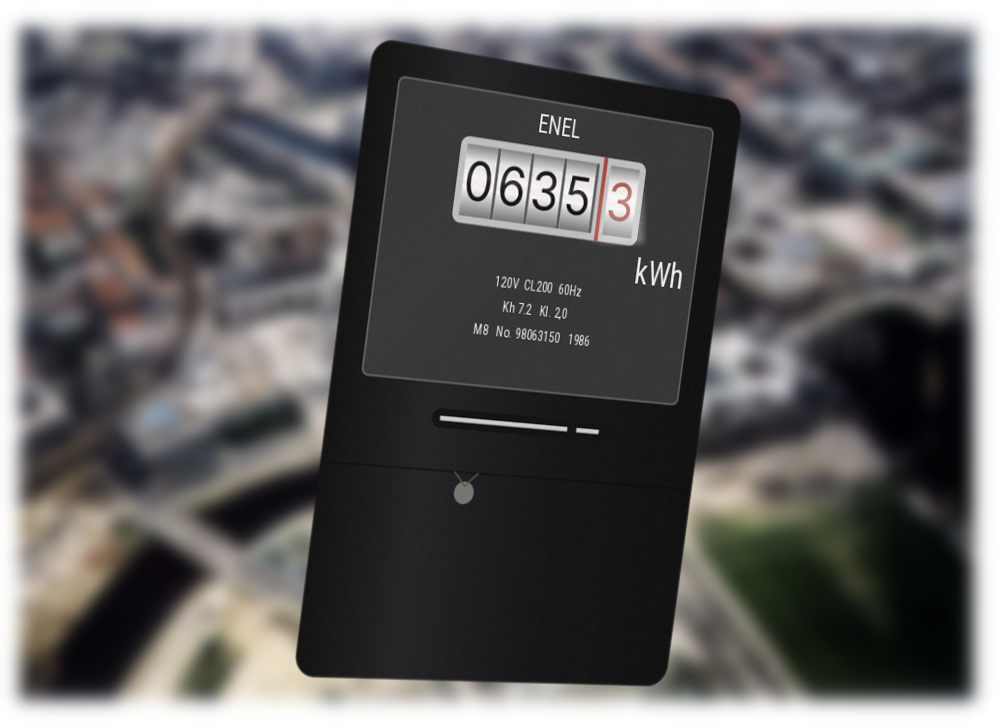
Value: 635.3 kWh
